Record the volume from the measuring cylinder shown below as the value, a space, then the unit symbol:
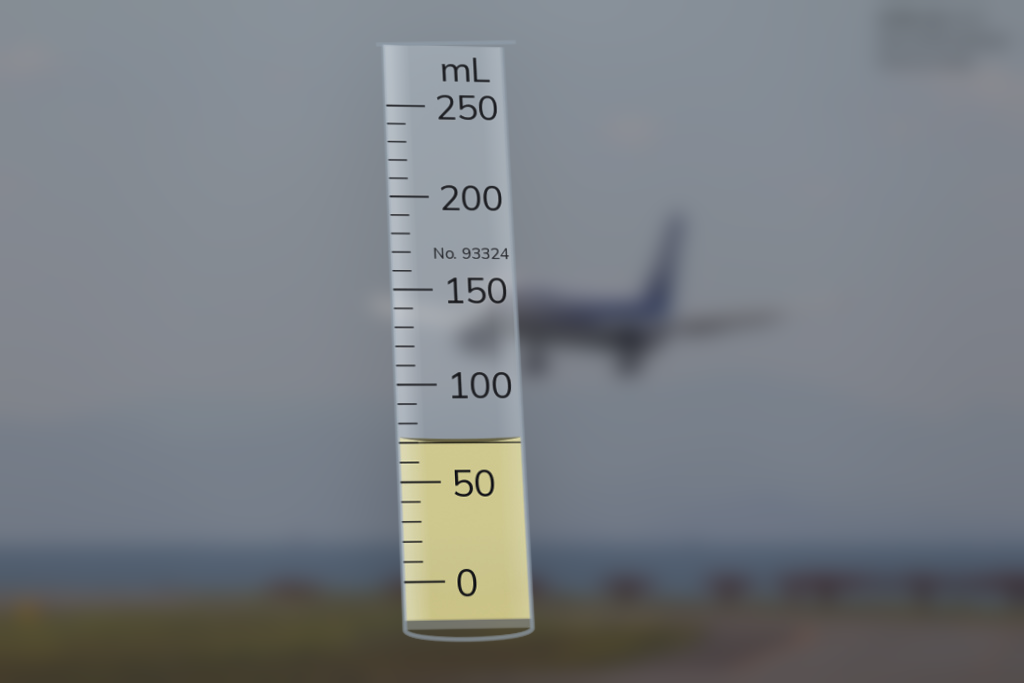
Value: 70 mL
